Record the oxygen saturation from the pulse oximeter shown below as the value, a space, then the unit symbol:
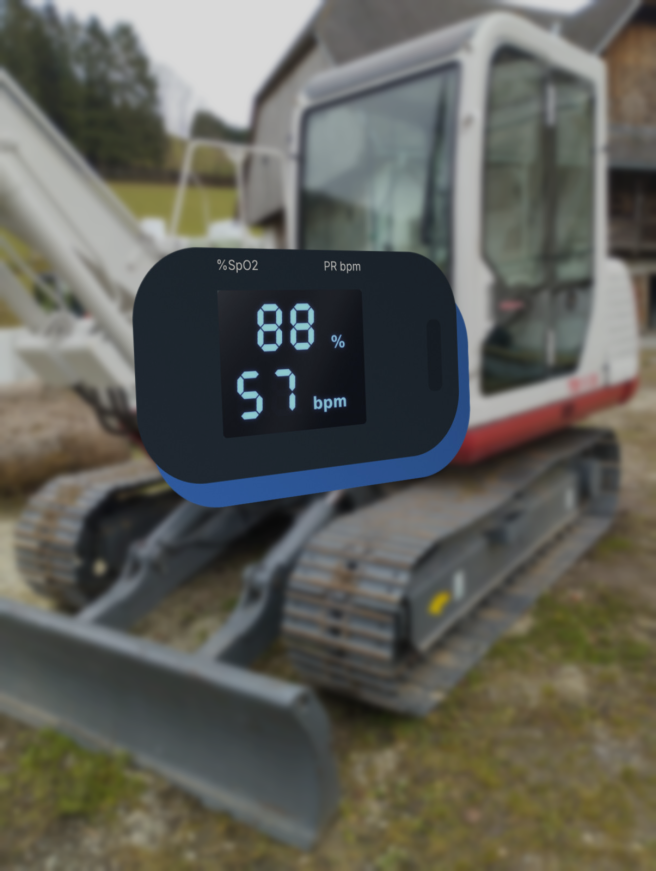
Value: 88 %
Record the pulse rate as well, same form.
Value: 57 bpm
